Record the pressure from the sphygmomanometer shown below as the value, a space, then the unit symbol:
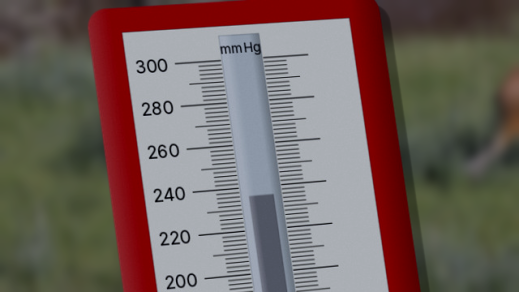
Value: 236 mmHg
